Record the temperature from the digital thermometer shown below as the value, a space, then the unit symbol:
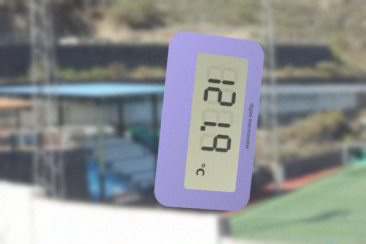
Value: 121.9 °C
